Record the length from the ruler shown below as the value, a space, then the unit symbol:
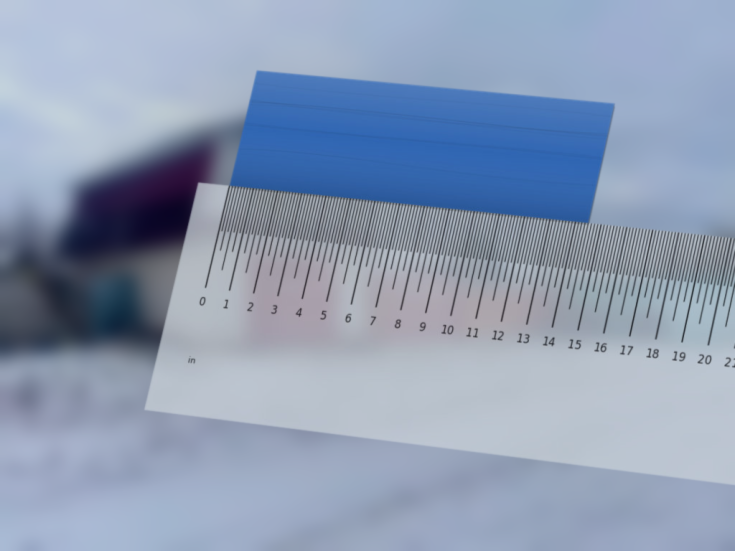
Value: 14.5 in
